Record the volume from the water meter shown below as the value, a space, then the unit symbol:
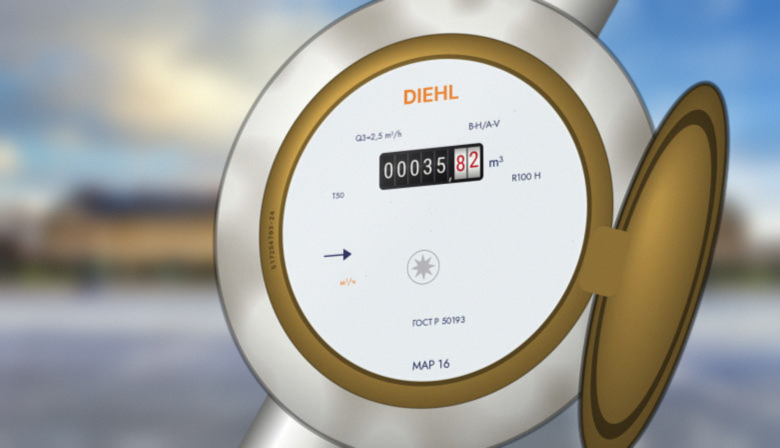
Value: 35.82 m³
